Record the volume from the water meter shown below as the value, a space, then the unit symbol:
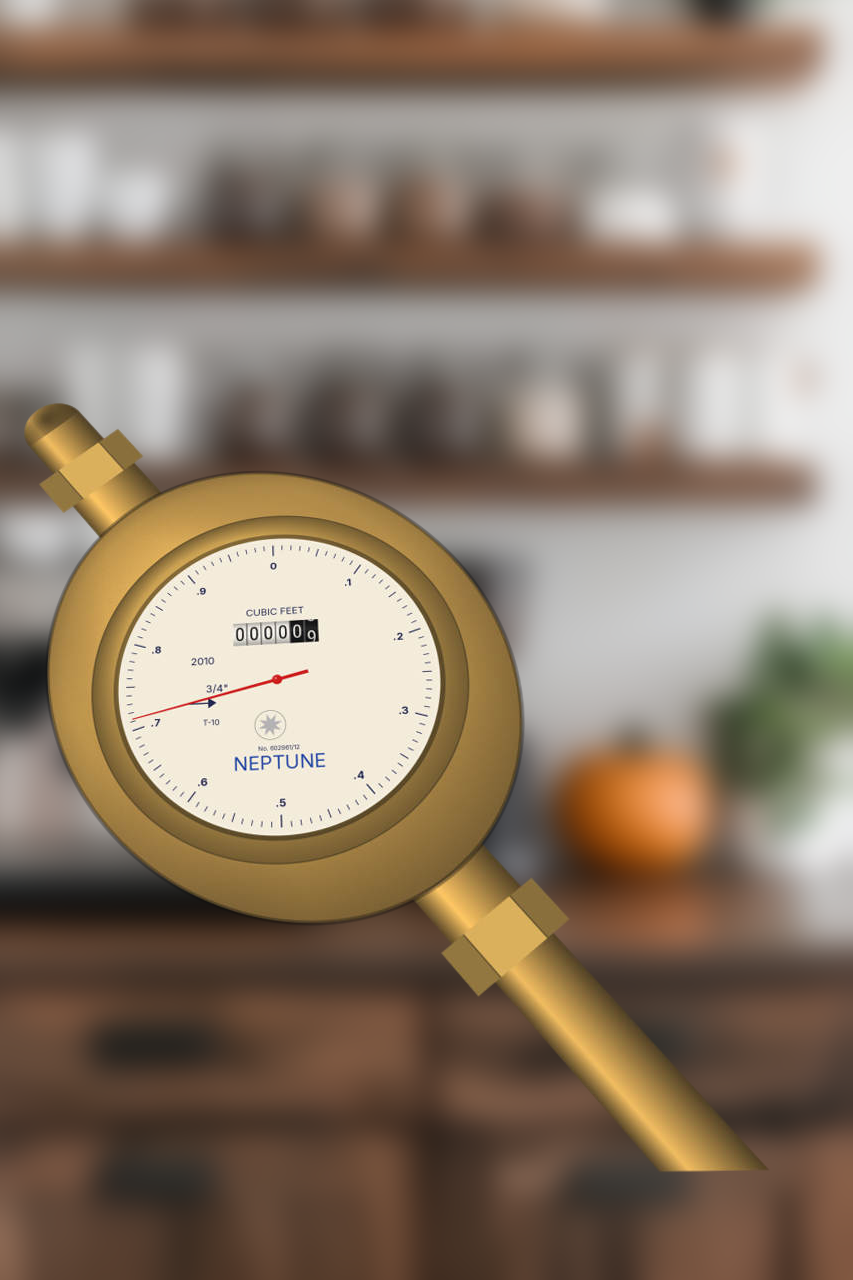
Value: 8.71 ft³
